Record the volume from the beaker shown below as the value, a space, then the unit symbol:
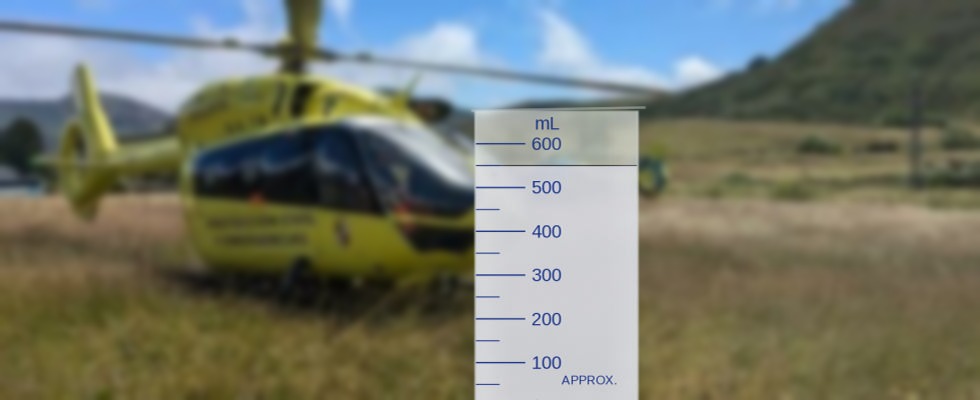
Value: 550 mL
